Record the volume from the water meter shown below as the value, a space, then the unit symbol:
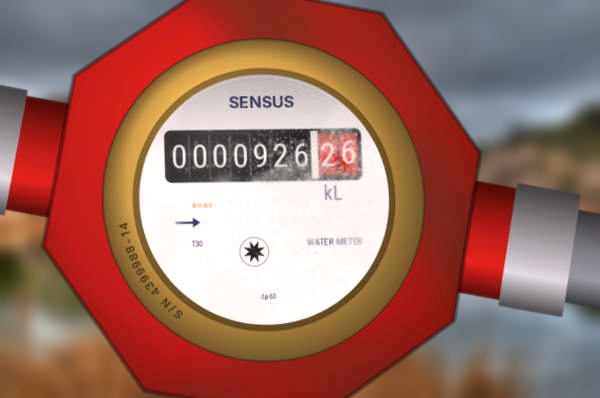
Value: 926.26 kL
